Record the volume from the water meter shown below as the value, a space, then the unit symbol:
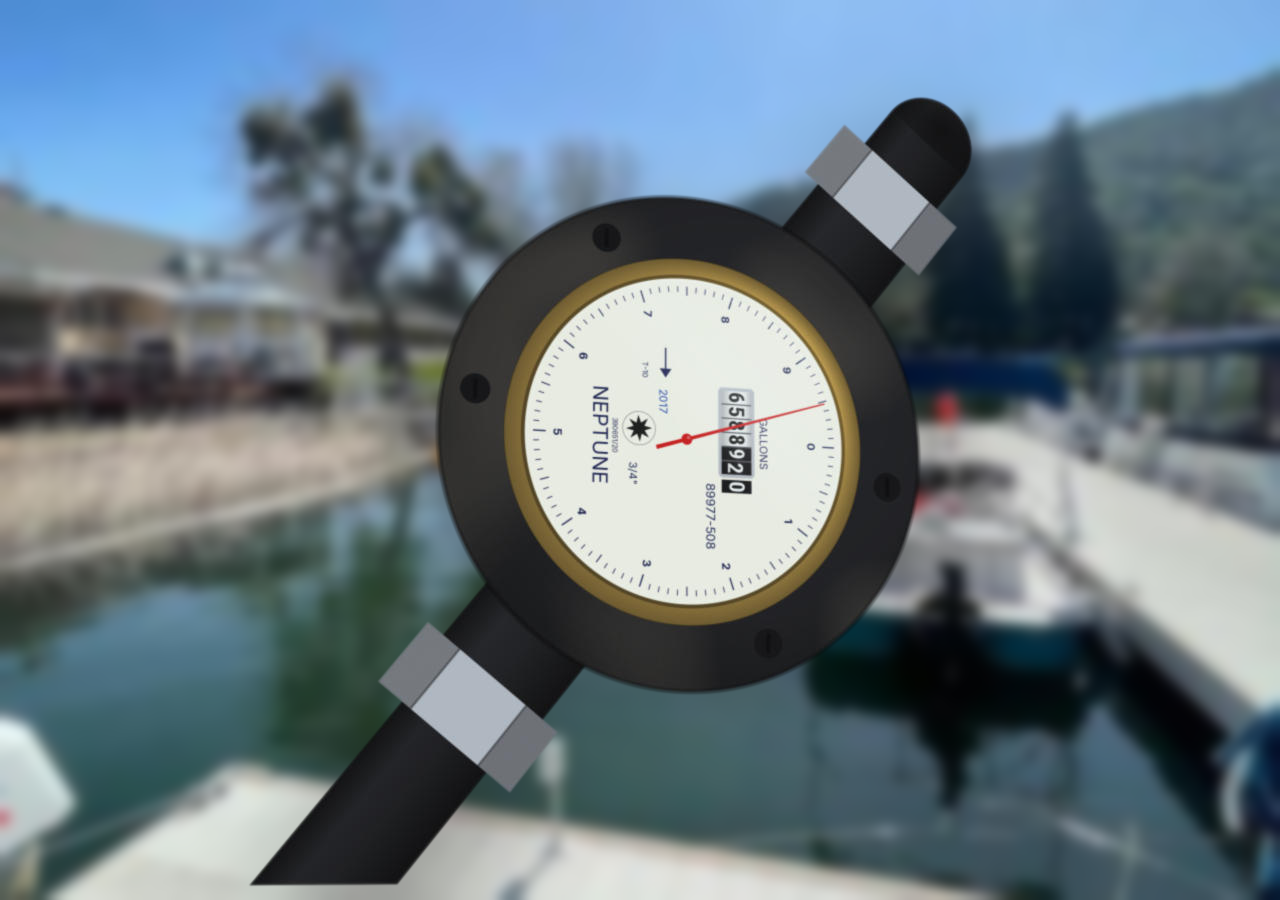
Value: 6588919.5 gal
